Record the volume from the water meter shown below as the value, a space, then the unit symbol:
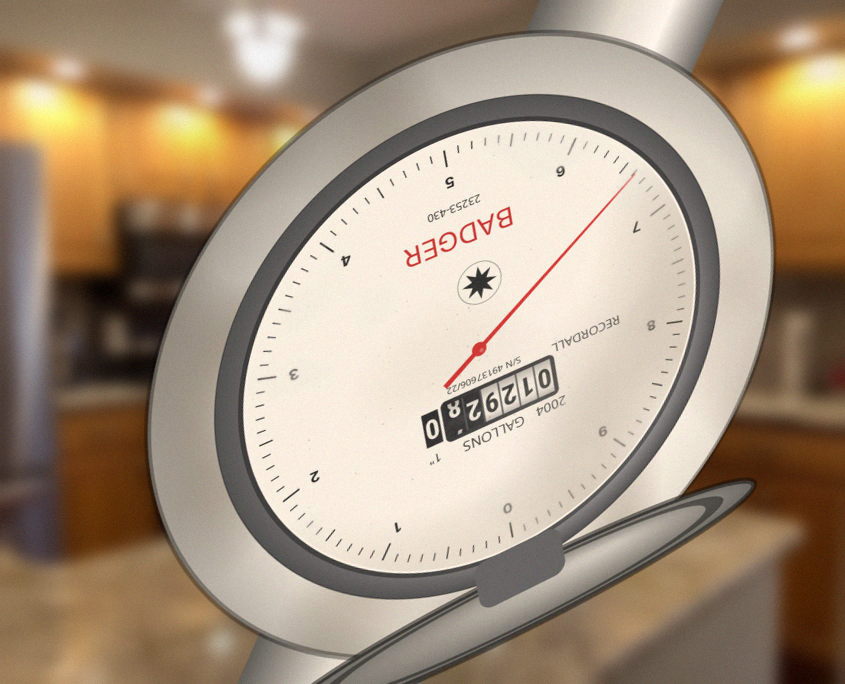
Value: 129276.6 gal
